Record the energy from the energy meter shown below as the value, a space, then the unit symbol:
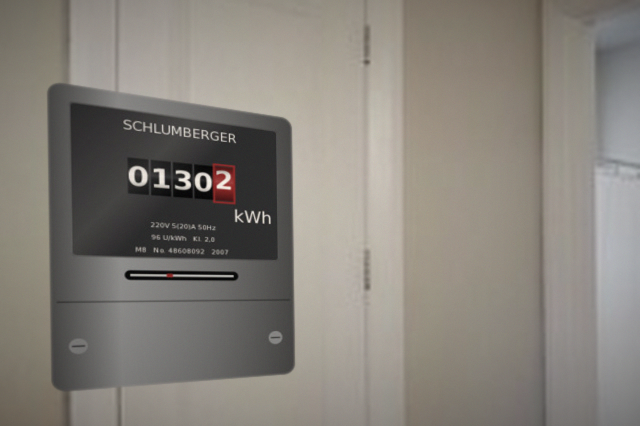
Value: 130.2 kWh
